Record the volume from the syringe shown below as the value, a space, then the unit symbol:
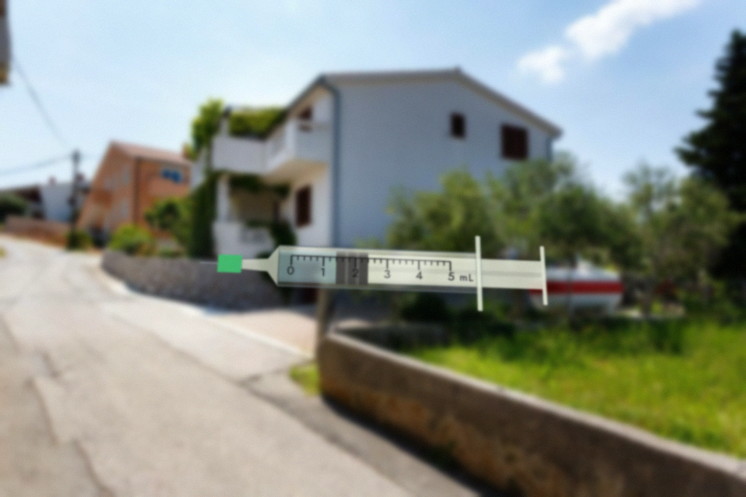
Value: 1.4 mL
